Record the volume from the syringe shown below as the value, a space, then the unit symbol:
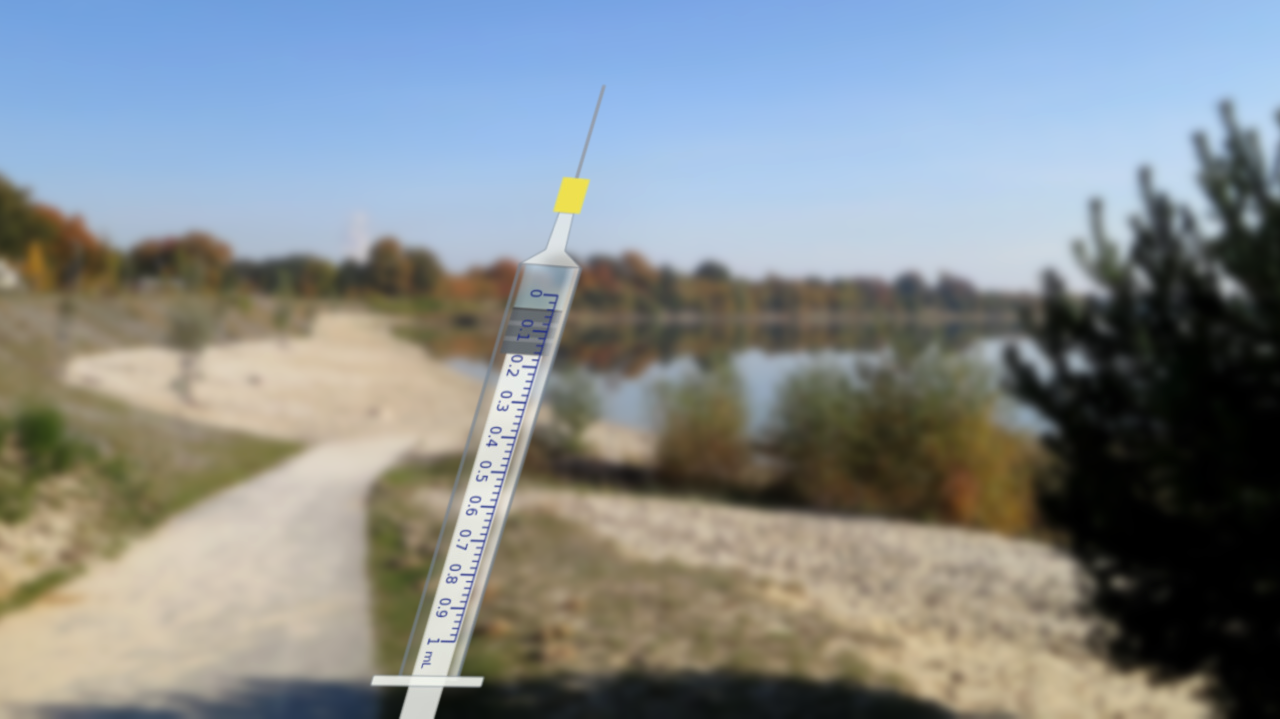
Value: 0.04 mL
